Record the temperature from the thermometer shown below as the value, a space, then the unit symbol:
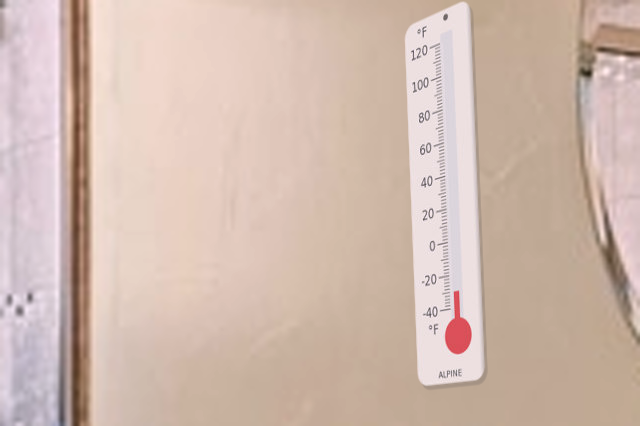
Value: -30 °F
